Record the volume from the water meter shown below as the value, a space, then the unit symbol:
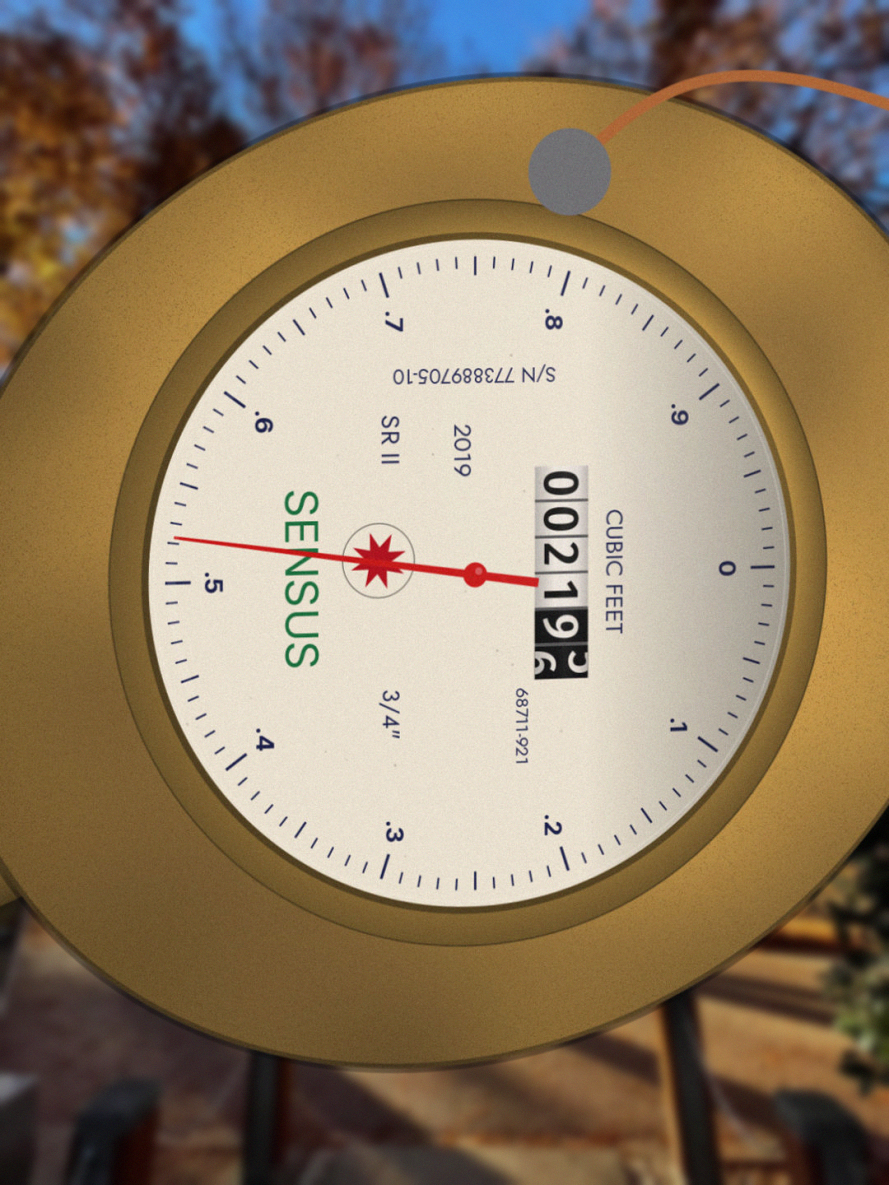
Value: 2195.52 ft³
